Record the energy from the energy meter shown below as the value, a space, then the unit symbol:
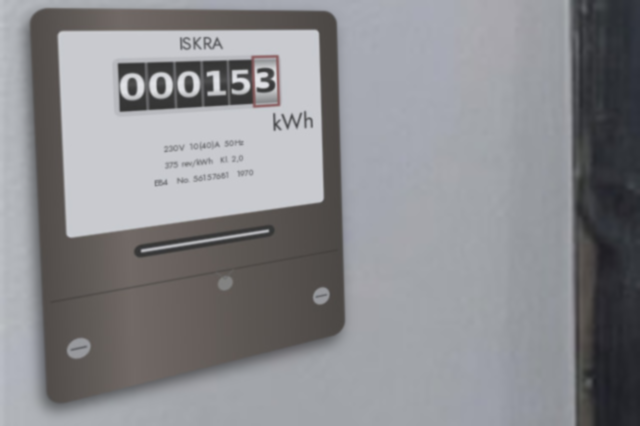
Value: 15.3 kWh
